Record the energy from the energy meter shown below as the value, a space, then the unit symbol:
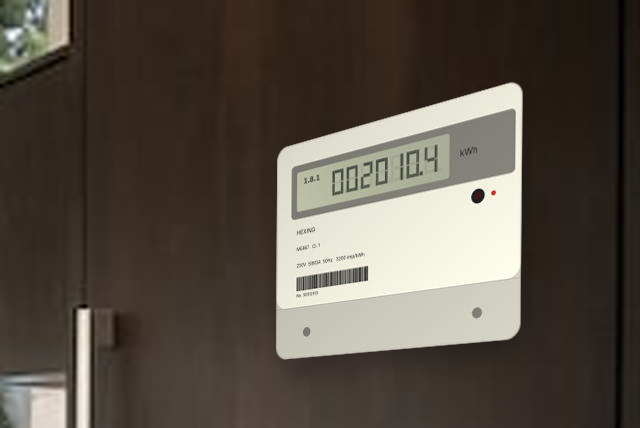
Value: 2010.4 kWh
